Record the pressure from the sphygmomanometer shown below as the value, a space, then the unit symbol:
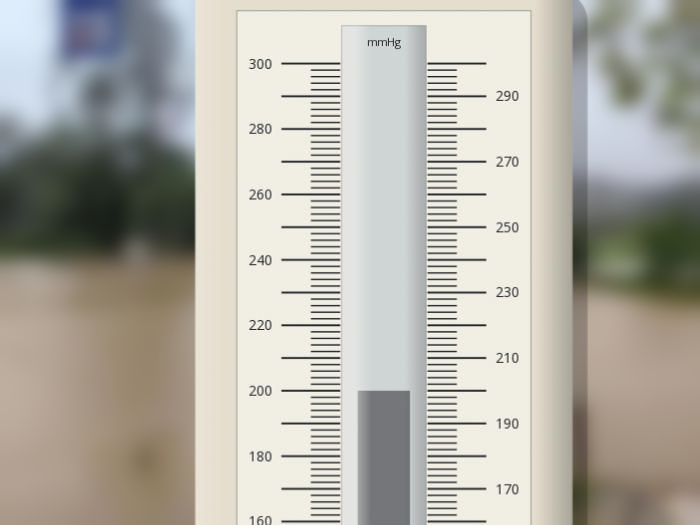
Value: 200 mmHg
